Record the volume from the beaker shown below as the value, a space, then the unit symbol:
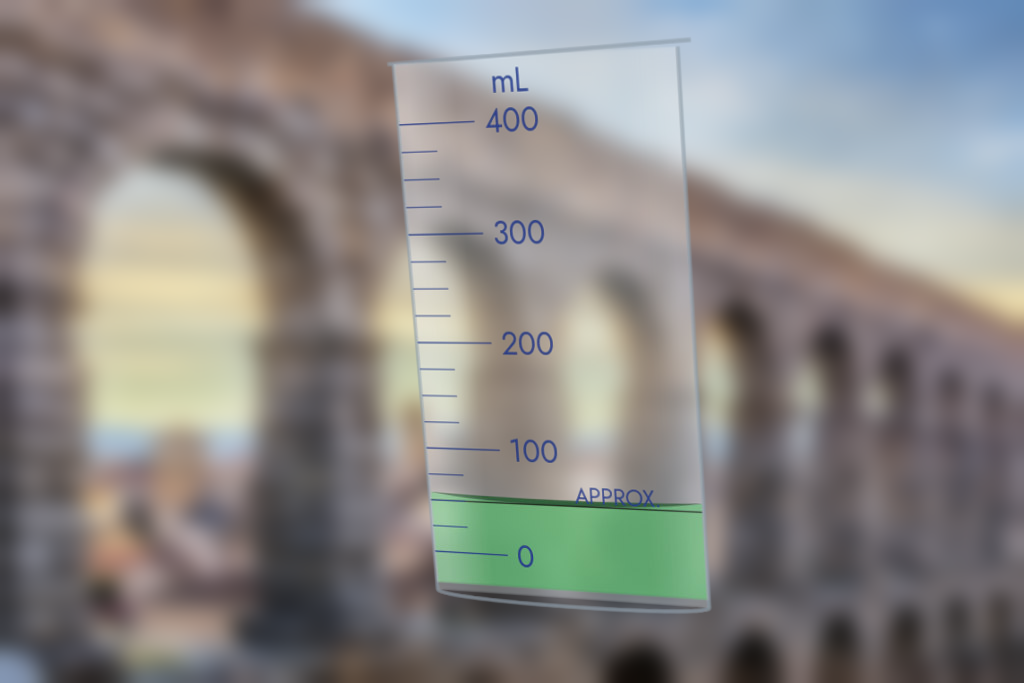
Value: 50 mL
